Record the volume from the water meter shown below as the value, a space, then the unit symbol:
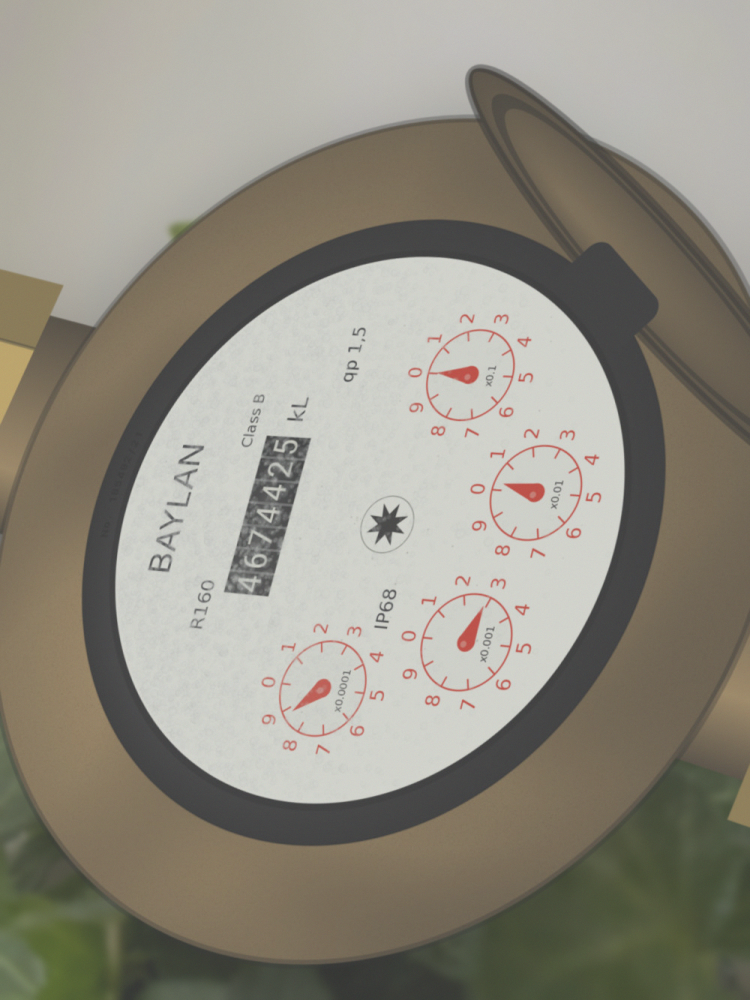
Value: 4674425.0028 kL
